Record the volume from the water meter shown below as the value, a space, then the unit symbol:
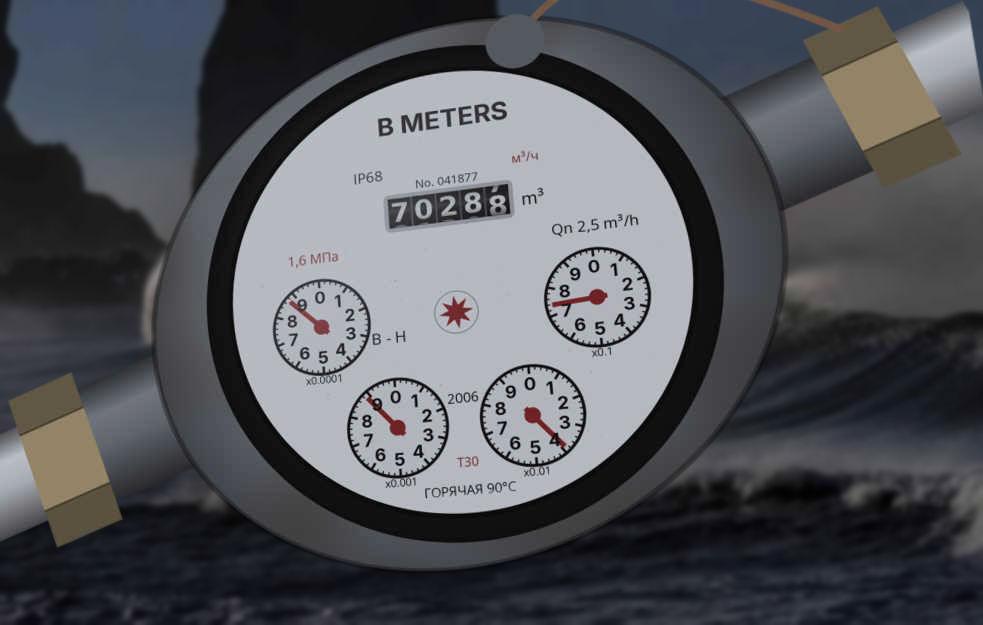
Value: 70287.7388 m³
